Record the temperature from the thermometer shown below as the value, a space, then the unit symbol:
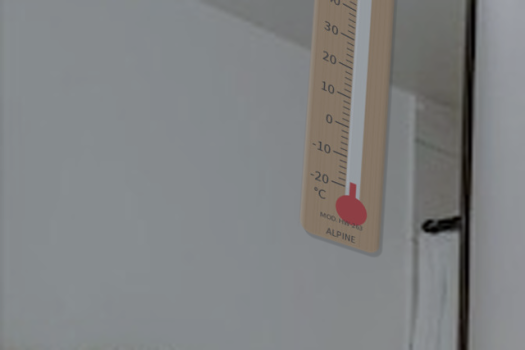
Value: -18 °C
